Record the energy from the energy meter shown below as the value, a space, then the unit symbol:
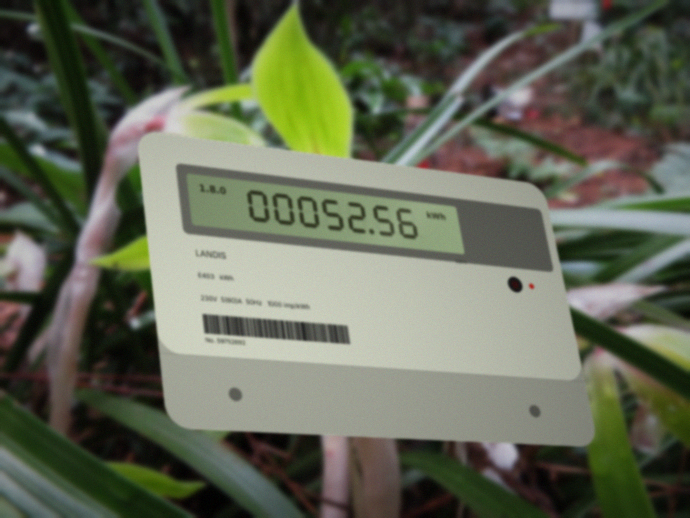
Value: 52.56 kWh
